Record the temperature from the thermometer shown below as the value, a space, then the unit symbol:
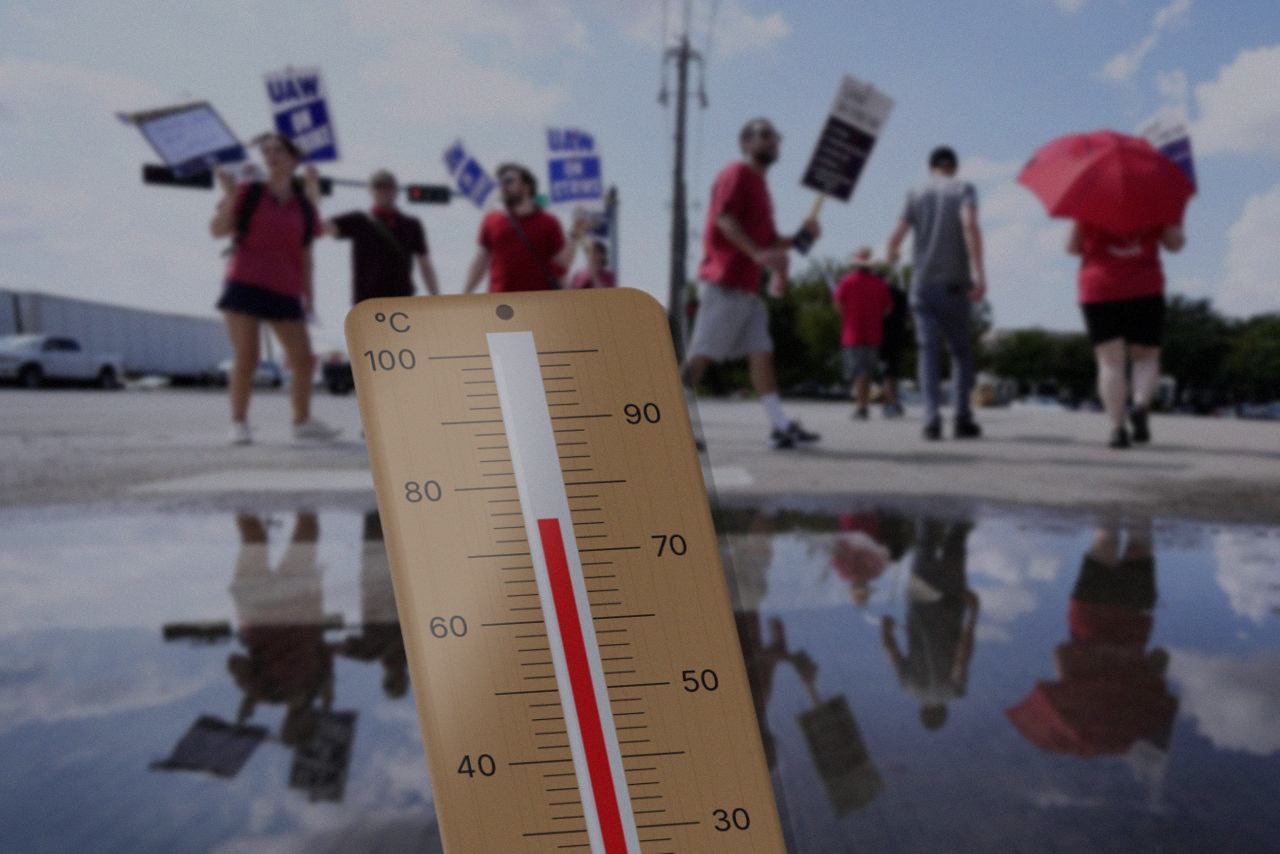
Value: 75 °C
